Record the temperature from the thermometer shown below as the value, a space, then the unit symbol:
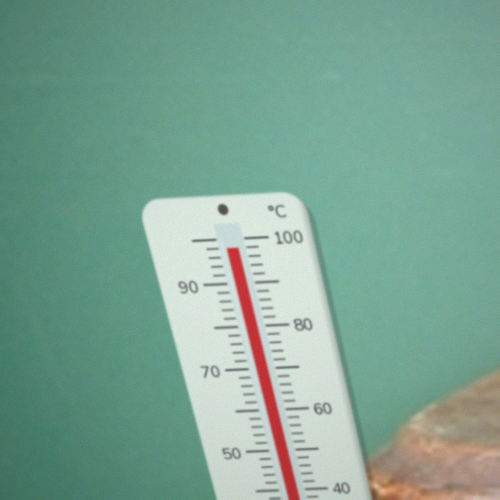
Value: 98 °C
